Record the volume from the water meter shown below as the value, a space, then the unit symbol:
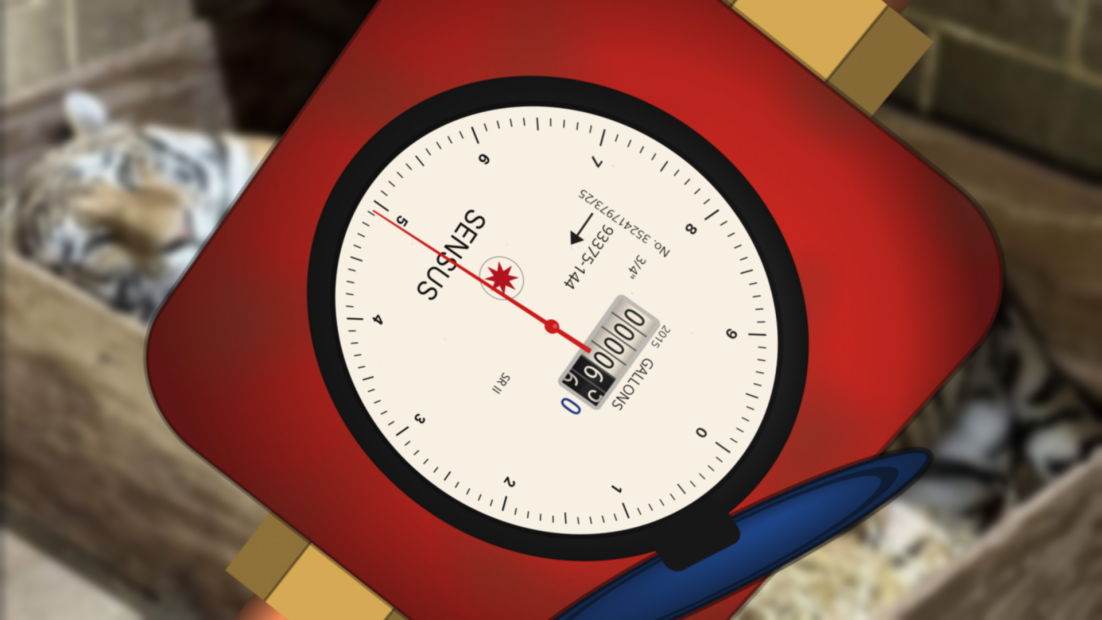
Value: 654.9 gal
